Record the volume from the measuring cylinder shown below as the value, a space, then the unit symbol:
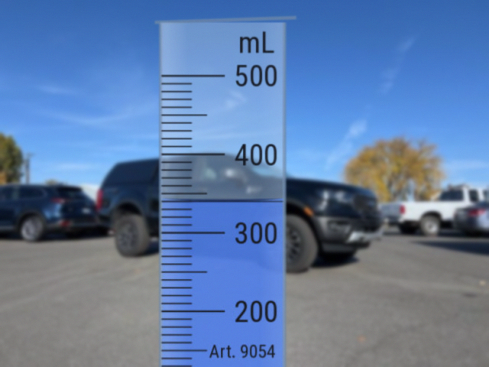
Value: 340 mL
